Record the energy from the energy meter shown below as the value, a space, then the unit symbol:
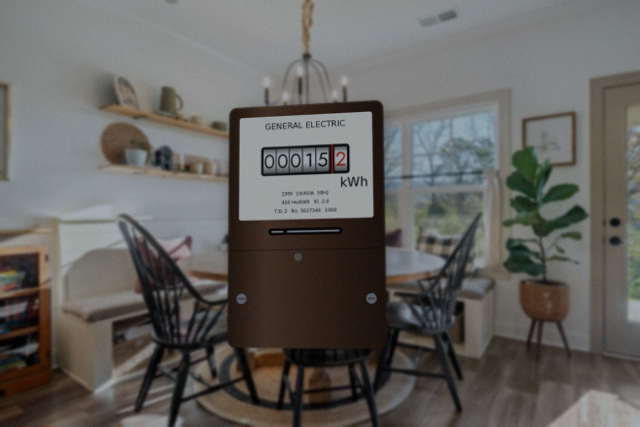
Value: 15.2 kWh
